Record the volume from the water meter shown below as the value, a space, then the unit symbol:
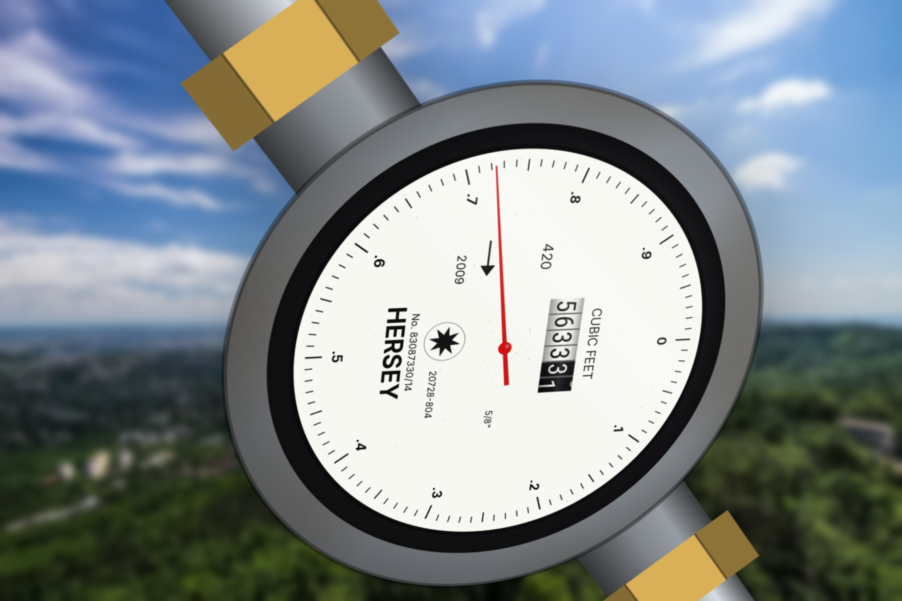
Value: 563330.72 ft³
